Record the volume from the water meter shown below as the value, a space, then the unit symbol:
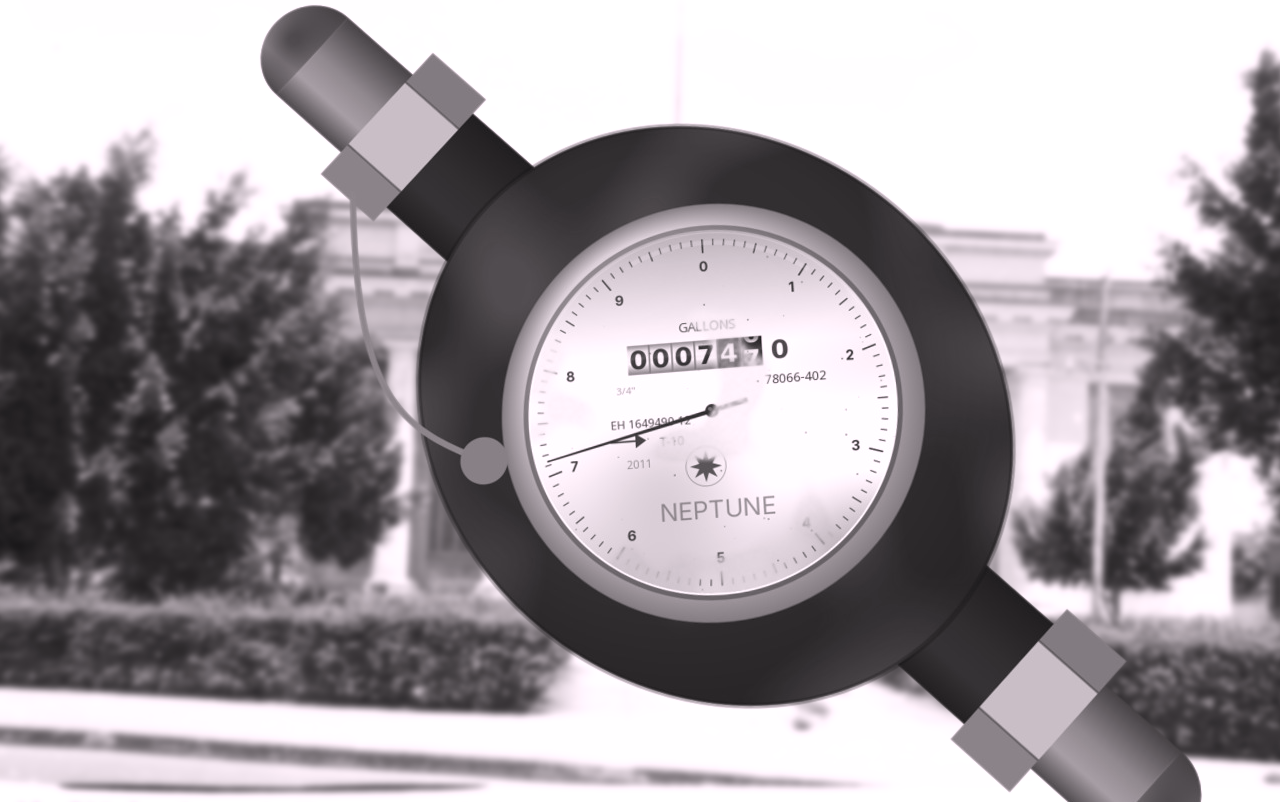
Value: 7467.1 gal
